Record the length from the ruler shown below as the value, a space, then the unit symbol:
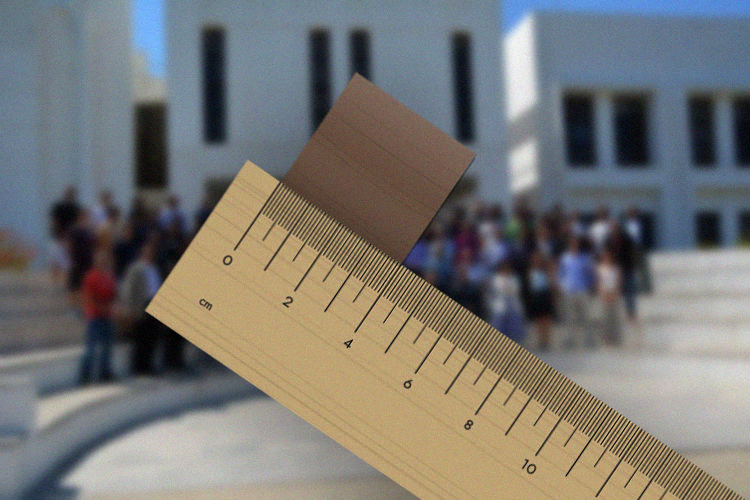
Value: 4 cm
